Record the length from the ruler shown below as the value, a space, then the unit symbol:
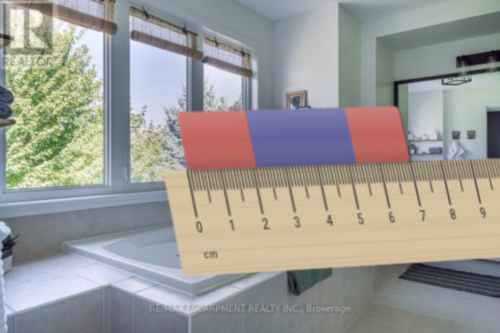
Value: 7 cm
